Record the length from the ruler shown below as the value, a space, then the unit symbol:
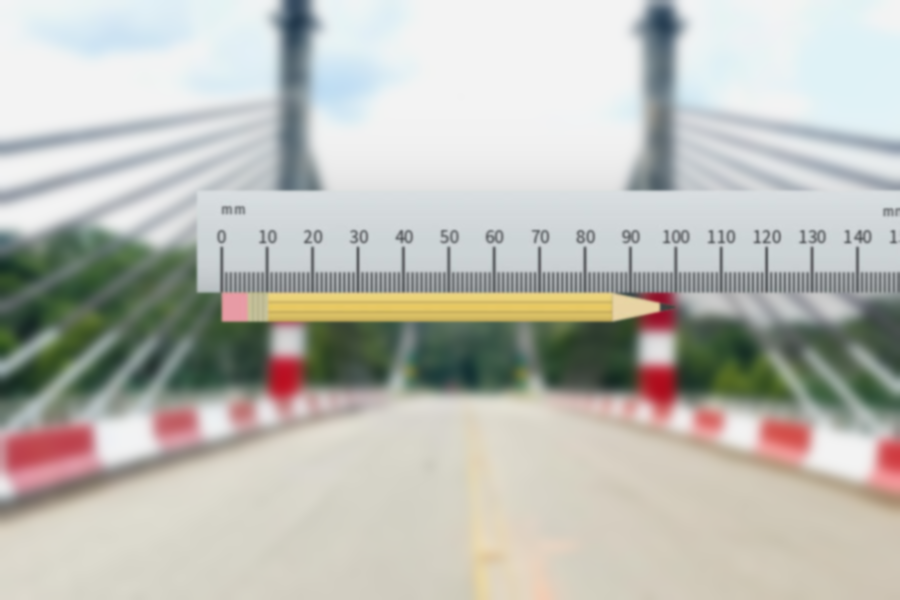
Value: 100 mm
